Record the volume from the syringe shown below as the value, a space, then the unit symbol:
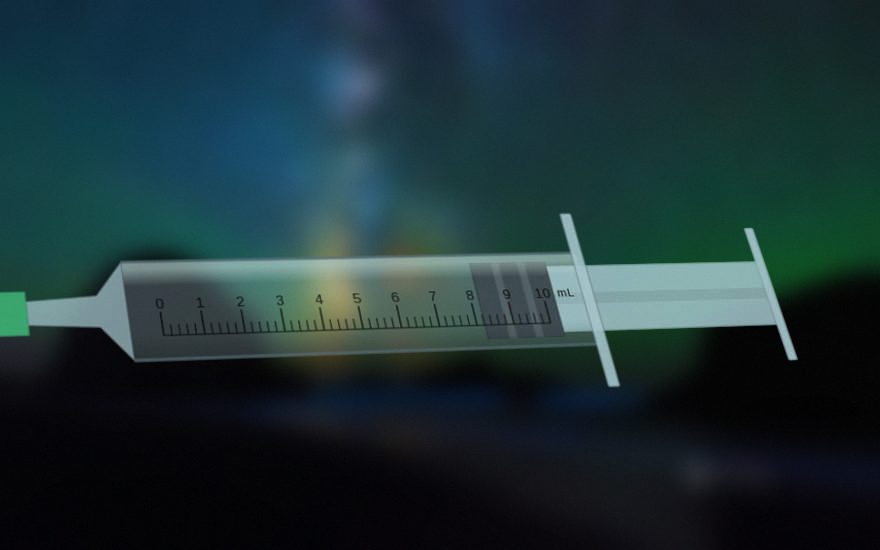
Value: 8.2 mL
